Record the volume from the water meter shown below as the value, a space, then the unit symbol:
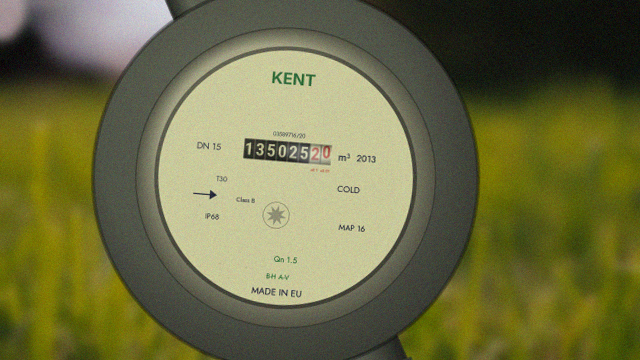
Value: 135025.20 m³
